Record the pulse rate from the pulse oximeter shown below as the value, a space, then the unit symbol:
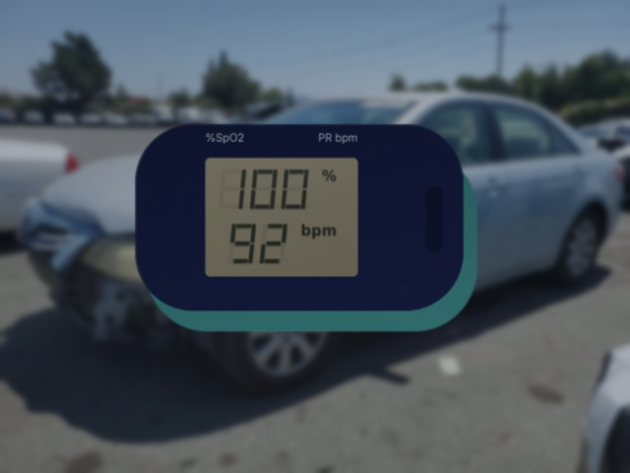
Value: 92 bpm
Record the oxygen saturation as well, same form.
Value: 100 %
